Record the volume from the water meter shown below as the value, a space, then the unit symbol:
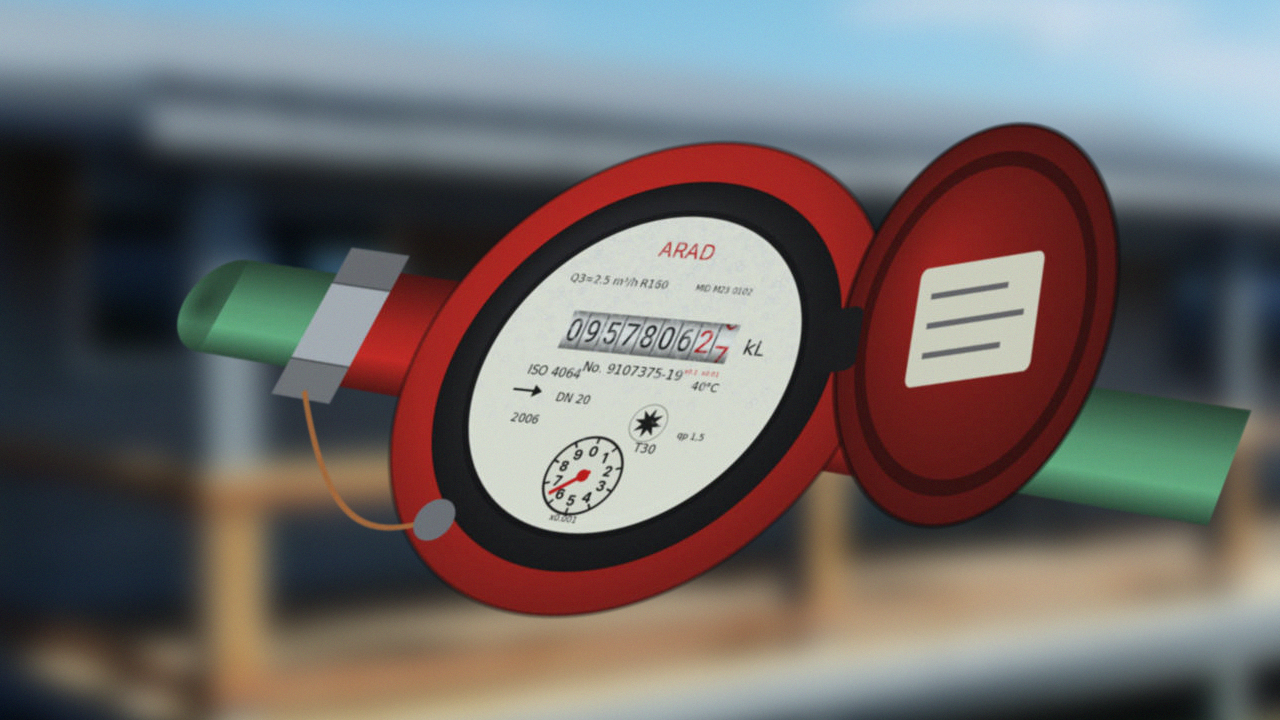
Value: 957806.266 kL
